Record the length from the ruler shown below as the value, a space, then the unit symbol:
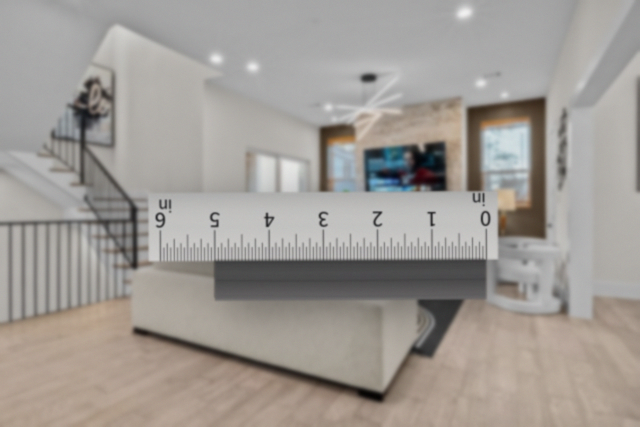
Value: 5 in
